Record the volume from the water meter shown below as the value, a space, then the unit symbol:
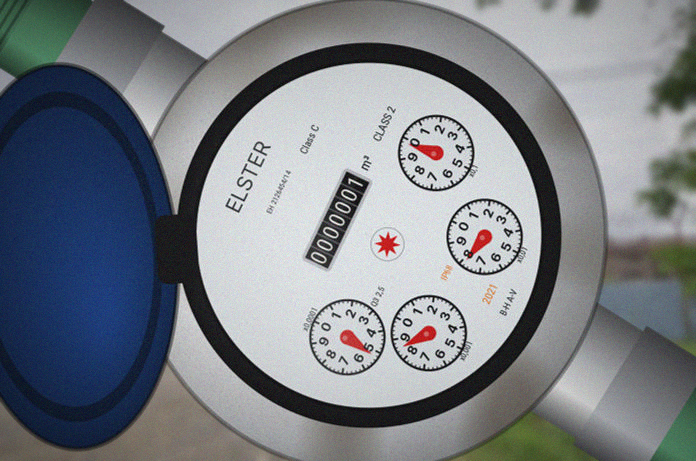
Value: 0.9785 m³
